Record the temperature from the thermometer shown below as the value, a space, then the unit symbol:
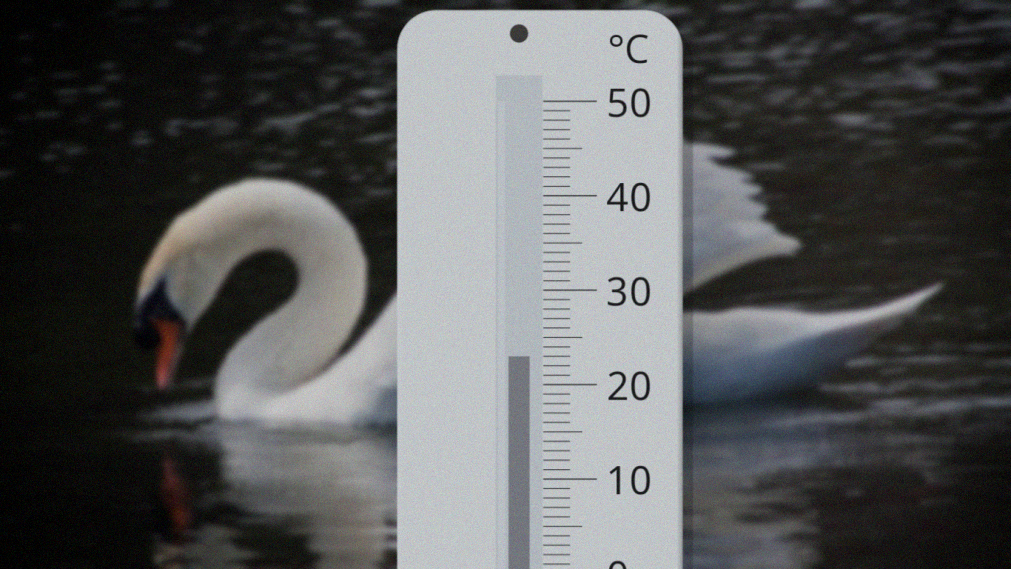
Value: 23 °C
